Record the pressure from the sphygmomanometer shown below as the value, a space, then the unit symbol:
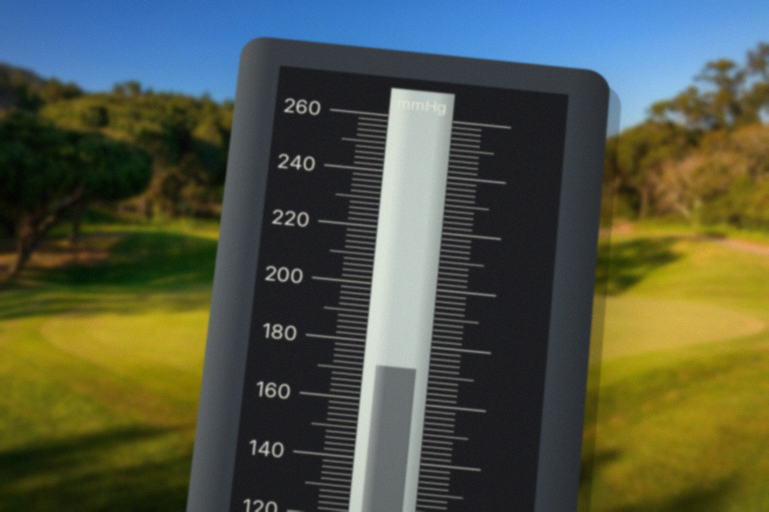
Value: 172 mmHg
